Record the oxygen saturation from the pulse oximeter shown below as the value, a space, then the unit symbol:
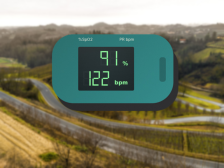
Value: 91 %
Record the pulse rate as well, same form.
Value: 122 bpm
